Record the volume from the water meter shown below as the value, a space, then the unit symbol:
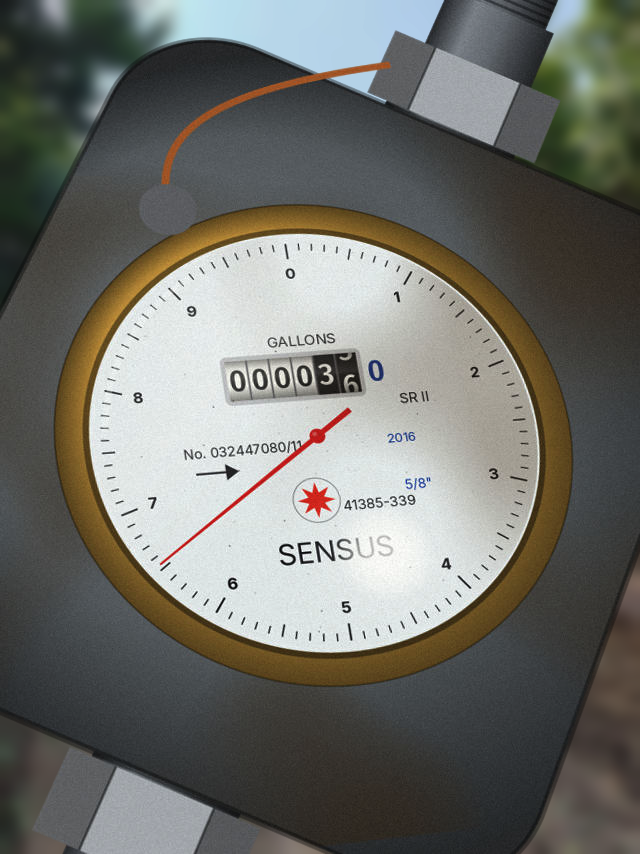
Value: 356.5 gal
